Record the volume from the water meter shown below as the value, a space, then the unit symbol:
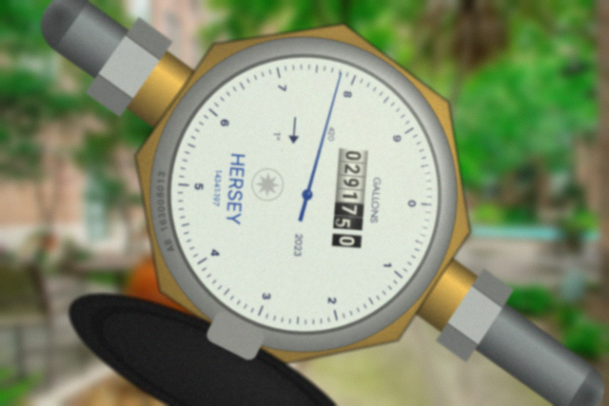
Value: 291747.8 gal
